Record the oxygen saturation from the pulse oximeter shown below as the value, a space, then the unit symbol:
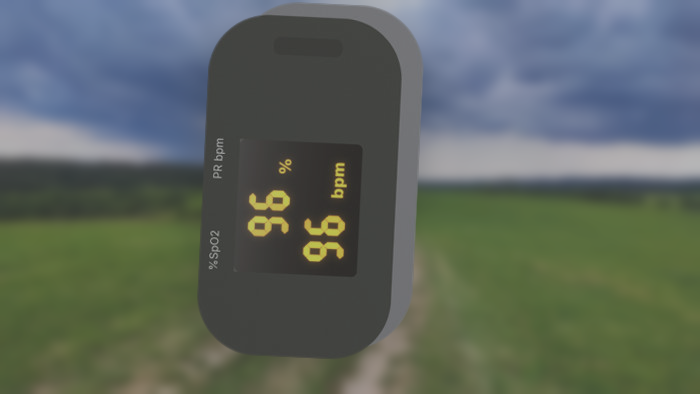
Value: 96 %
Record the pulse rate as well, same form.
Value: 96 bpm
